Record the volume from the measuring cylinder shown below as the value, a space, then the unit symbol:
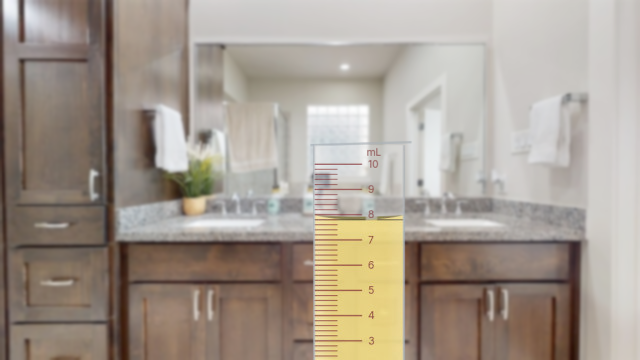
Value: 7.8 mL
